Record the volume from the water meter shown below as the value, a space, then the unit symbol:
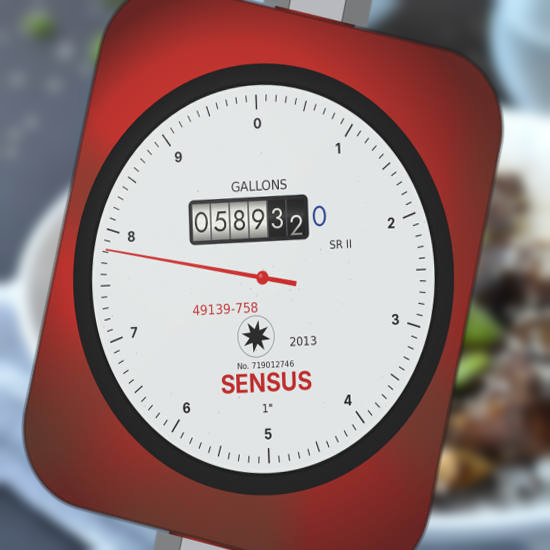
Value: 589317.8 gal
